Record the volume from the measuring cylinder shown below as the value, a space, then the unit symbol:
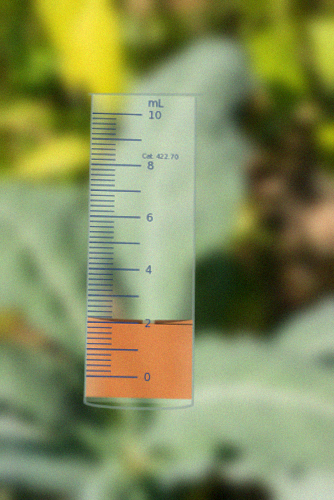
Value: 2 mL
